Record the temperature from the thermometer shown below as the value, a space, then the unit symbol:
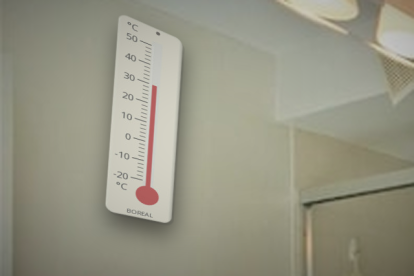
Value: 30 °C
